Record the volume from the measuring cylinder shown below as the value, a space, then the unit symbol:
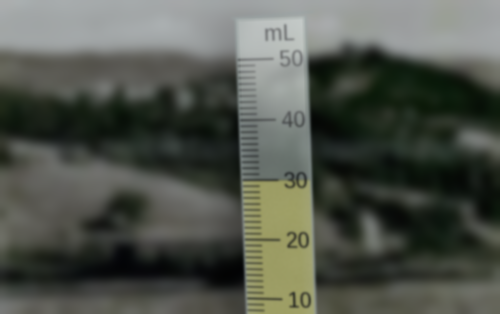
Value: 30 mL
